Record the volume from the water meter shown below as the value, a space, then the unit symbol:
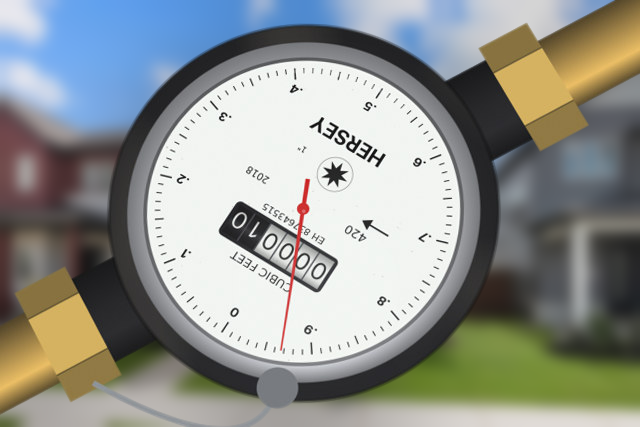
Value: 9.93 ft³
